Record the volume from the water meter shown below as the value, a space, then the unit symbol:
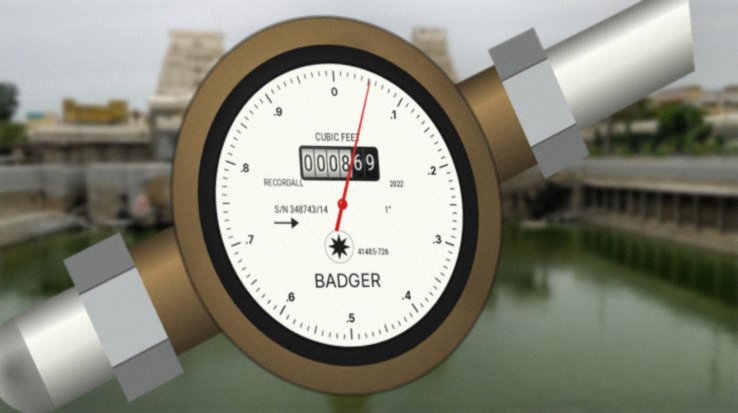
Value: 869.05 ft³
